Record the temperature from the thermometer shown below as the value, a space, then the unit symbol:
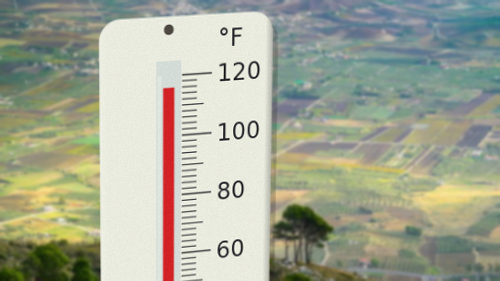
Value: 116 °F
